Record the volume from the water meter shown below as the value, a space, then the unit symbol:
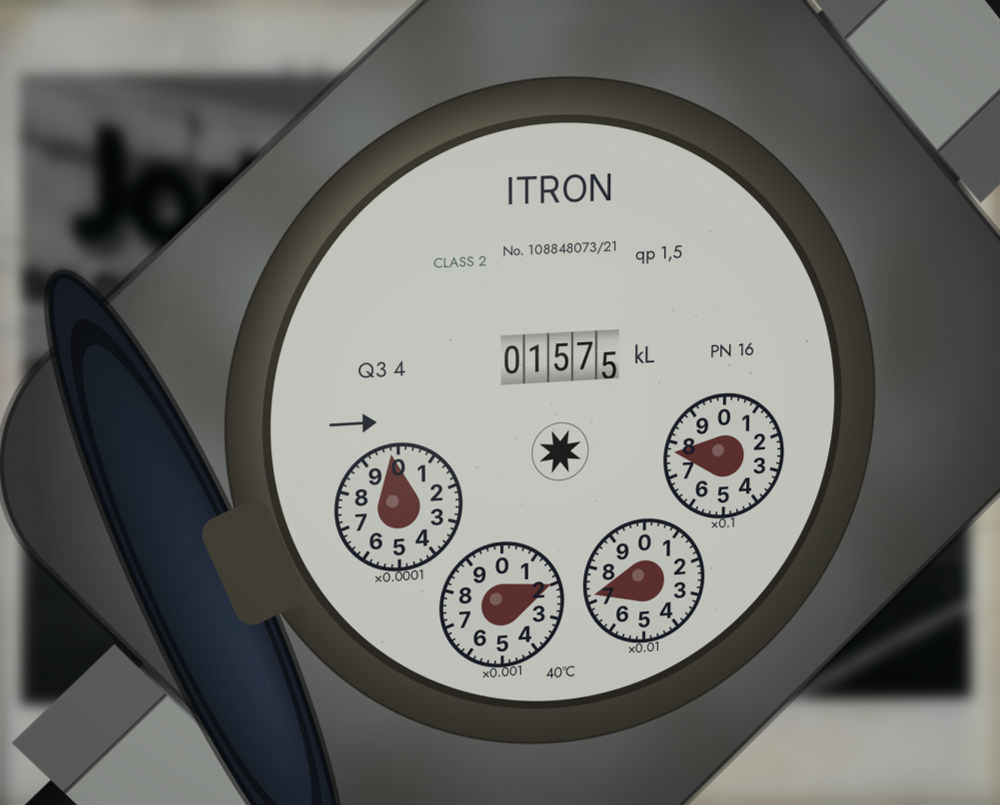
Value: 1574.7719 kL
